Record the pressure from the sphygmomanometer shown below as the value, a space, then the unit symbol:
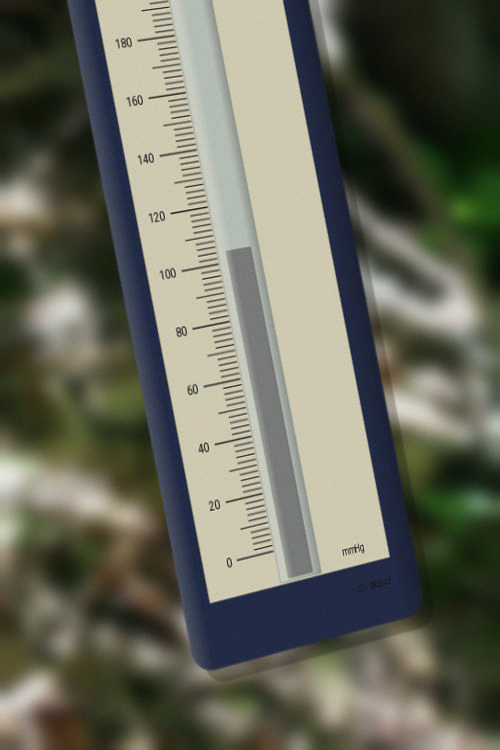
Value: 104 mmHg
